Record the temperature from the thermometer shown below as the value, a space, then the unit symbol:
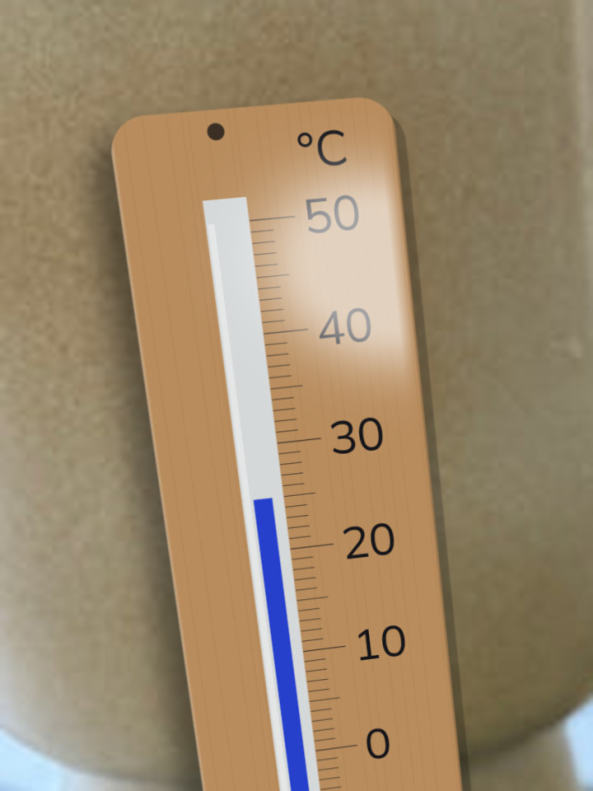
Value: 25 °C
